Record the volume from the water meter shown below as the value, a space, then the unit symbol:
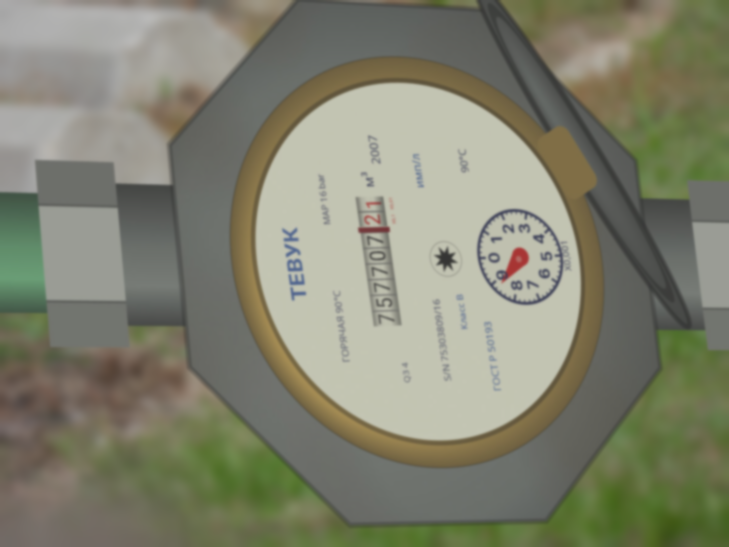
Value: 757707.208 m³
